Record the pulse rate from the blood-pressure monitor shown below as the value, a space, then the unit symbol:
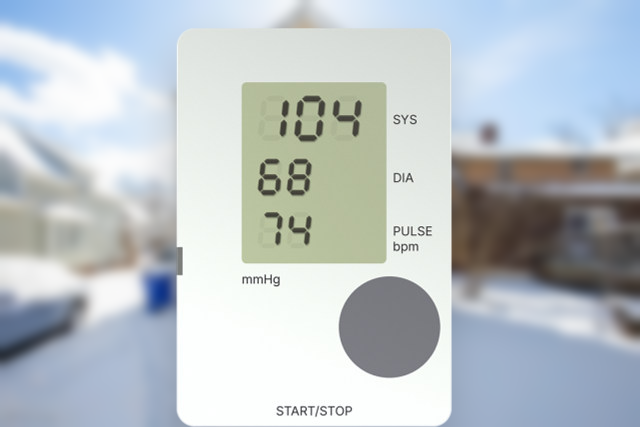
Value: 74 bpm
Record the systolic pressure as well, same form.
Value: 104 mmHg
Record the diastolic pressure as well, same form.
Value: 68 mmHg
